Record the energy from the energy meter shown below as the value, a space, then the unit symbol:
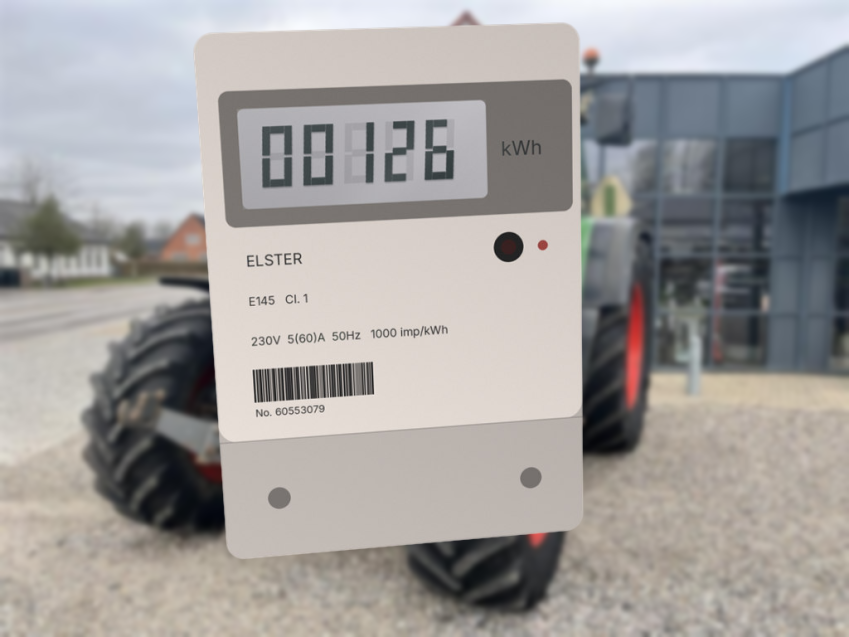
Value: 126 kWh
